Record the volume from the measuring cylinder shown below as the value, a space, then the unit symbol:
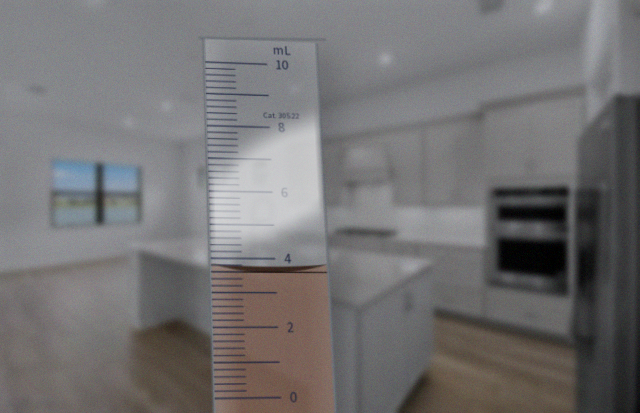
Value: 3.6 mL
